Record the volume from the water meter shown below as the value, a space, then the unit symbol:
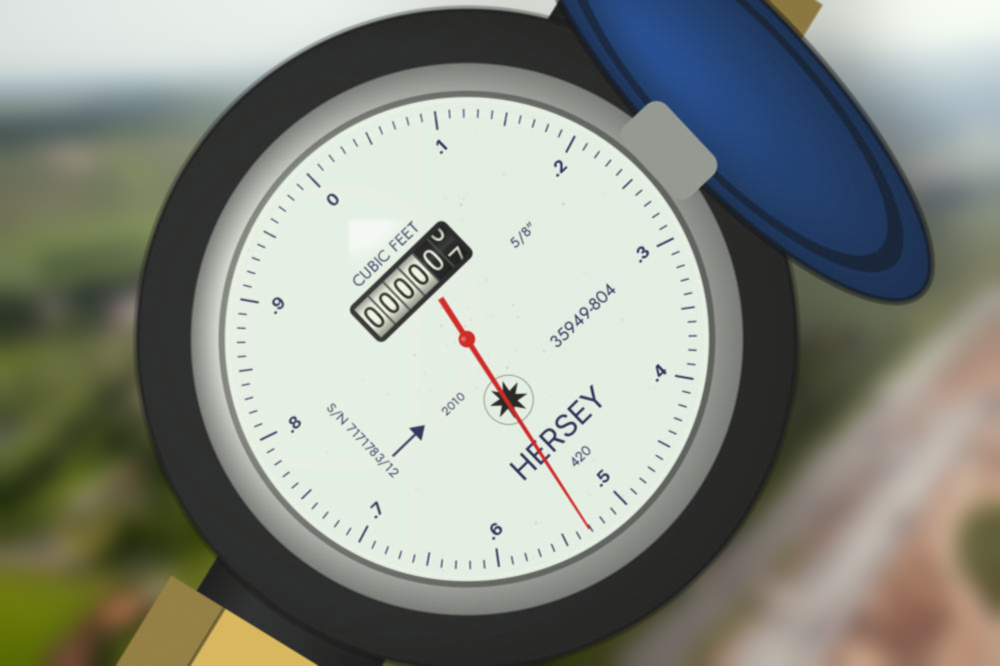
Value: 6.53 ft³
